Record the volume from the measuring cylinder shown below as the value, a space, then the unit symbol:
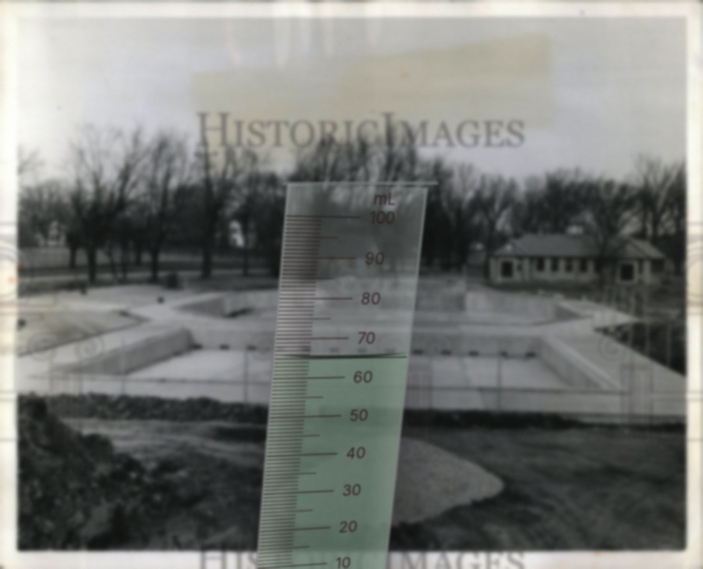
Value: 65 mL
